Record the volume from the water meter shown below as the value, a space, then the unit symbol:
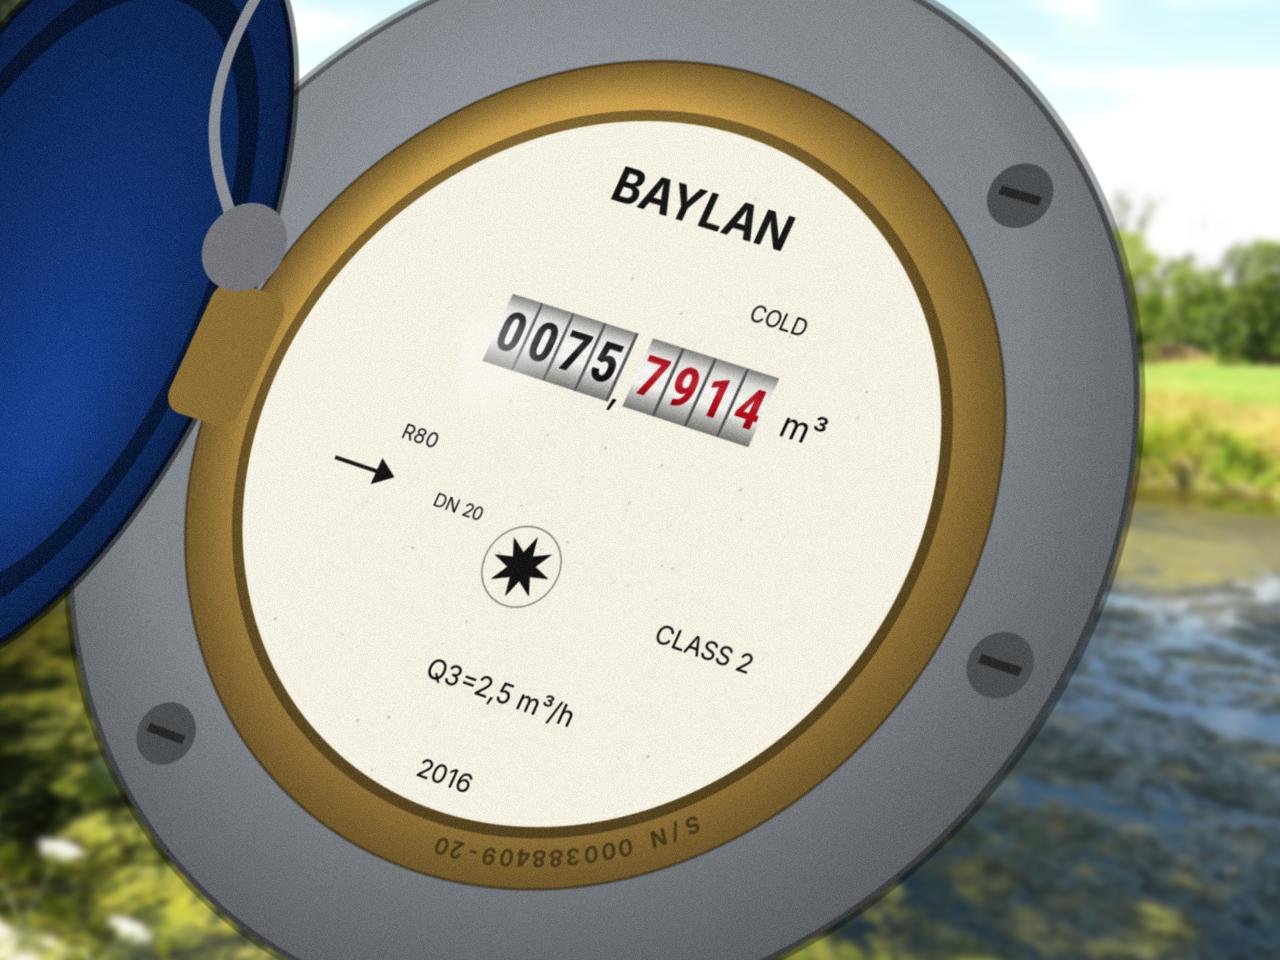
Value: 75.7914 m³
